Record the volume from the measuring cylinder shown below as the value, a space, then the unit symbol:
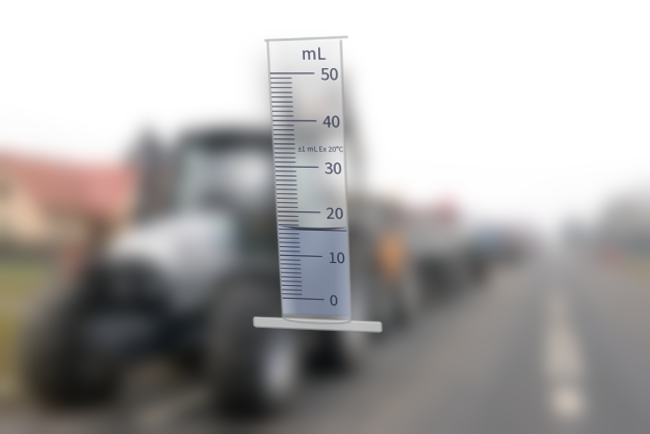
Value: 16 mL
